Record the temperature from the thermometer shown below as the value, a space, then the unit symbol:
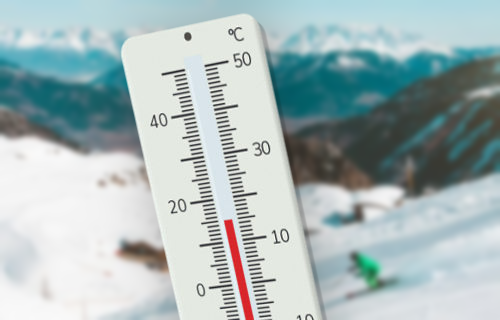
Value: 15 °C
